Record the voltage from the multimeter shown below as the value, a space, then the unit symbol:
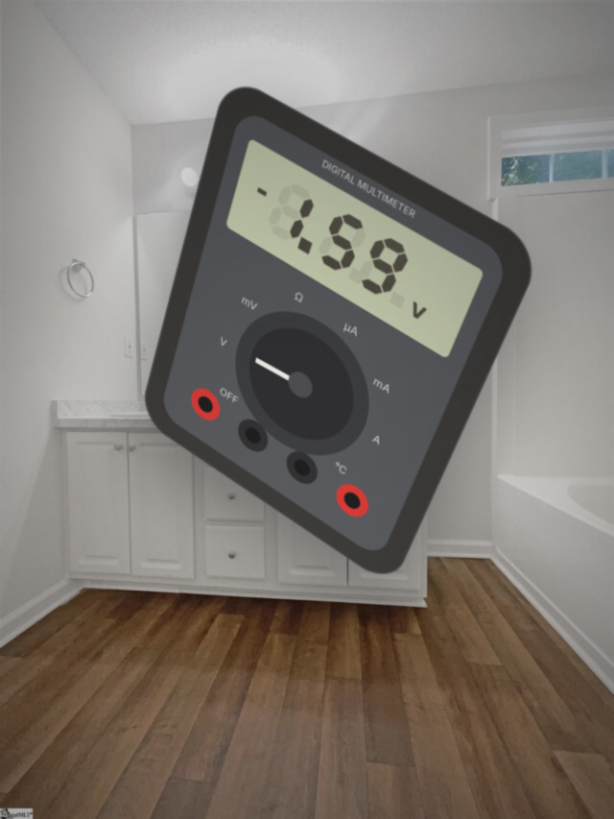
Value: -1.59 V
